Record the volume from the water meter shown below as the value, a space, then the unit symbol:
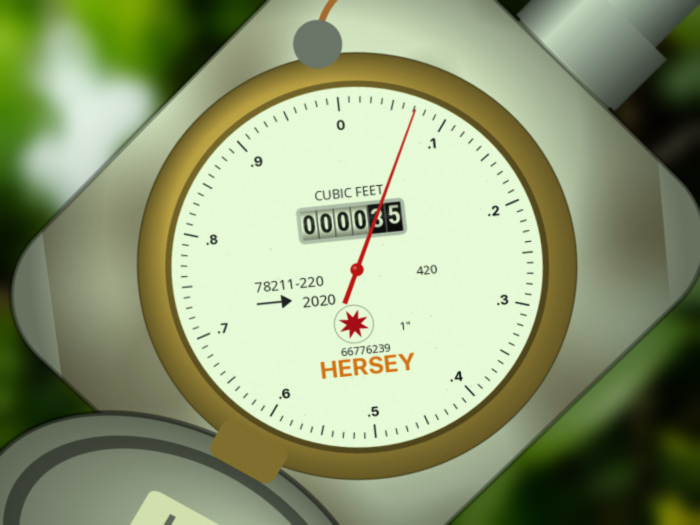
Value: 35.07 ft³
